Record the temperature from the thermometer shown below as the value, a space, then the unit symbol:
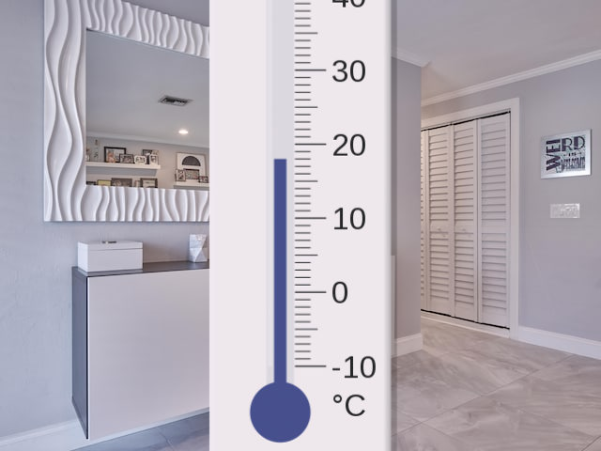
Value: 18 °C
